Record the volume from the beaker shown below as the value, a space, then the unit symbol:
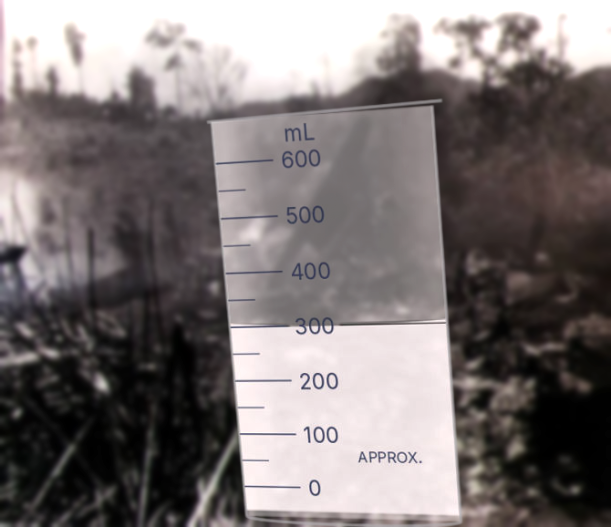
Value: 300 mL
